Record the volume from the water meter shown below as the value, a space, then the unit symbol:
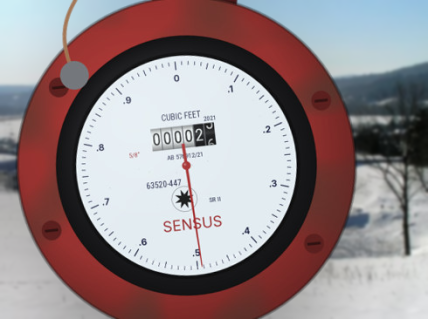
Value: 25.49 ft³
